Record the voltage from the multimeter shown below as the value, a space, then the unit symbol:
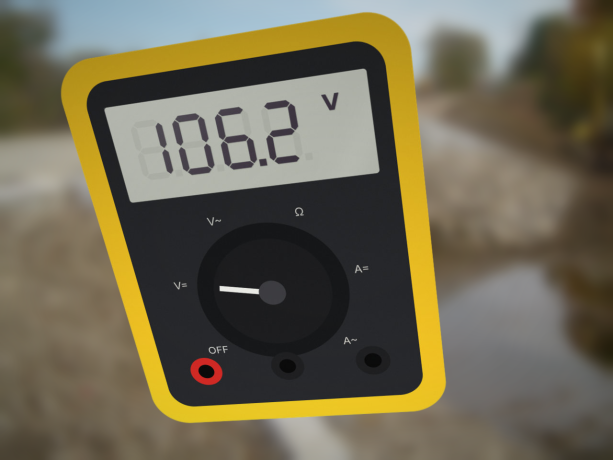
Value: 106.2 V
